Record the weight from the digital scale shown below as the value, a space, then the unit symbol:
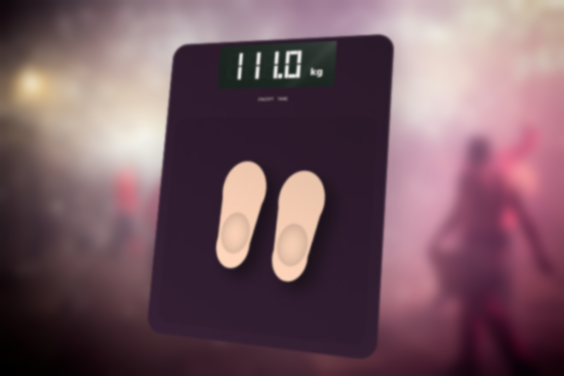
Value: 111.0 kg
